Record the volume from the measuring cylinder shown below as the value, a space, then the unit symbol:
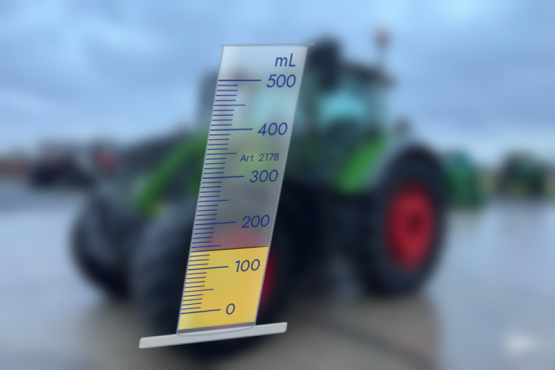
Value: 140 mL
